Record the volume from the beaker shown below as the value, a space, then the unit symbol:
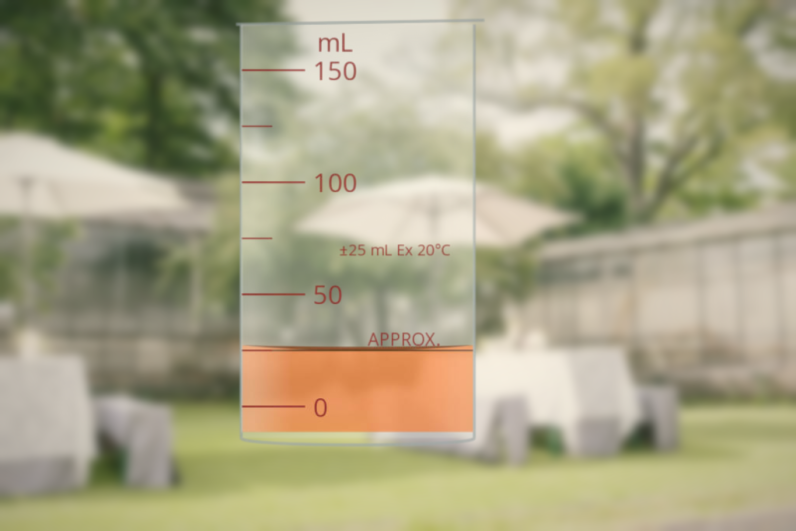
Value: 25 mL
